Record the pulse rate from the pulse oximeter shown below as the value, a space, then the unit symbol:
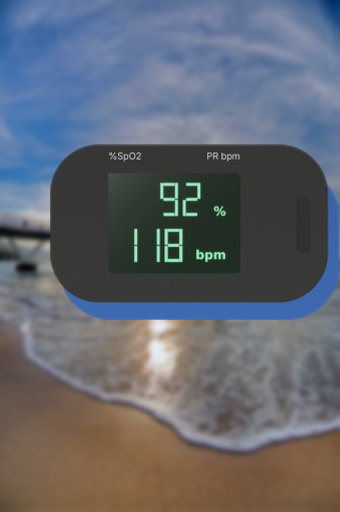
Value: 118 bpm
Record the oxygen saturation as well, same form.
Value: 92 %
